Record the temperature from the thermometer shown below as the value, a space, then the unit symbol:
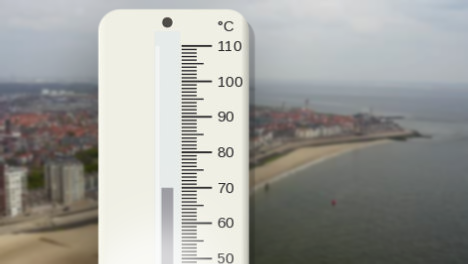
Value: 70 °C
